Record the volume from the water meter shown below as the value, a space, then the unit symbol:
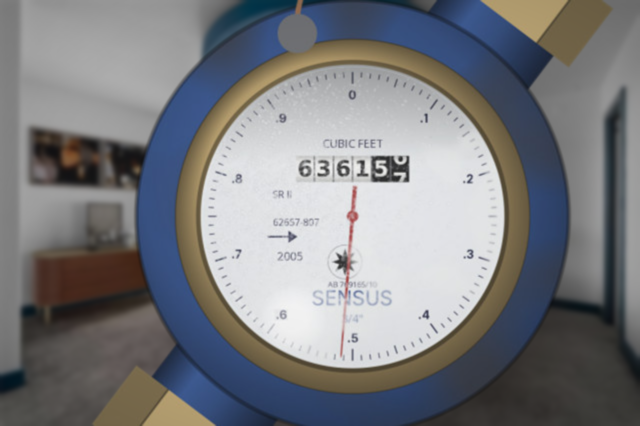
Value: 636156.51 ft³
